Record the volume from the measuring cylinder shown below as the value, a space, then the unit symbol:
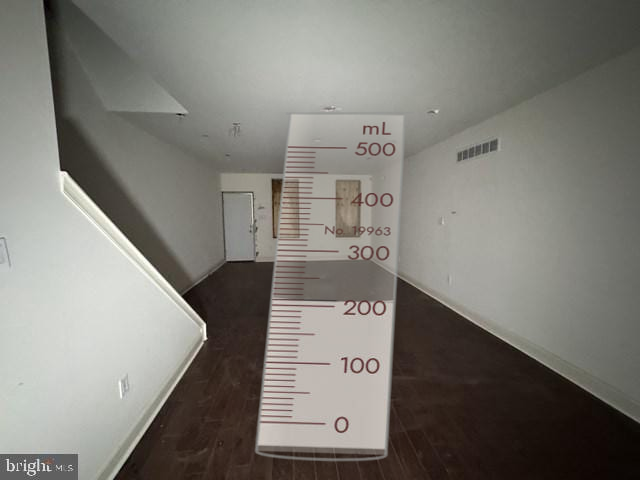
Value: 210 mL
